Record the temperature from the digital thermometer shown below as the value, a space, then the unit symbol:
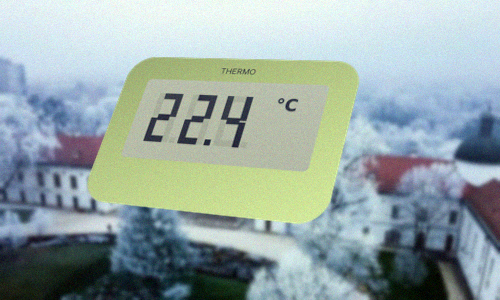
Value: 22.4 °C
